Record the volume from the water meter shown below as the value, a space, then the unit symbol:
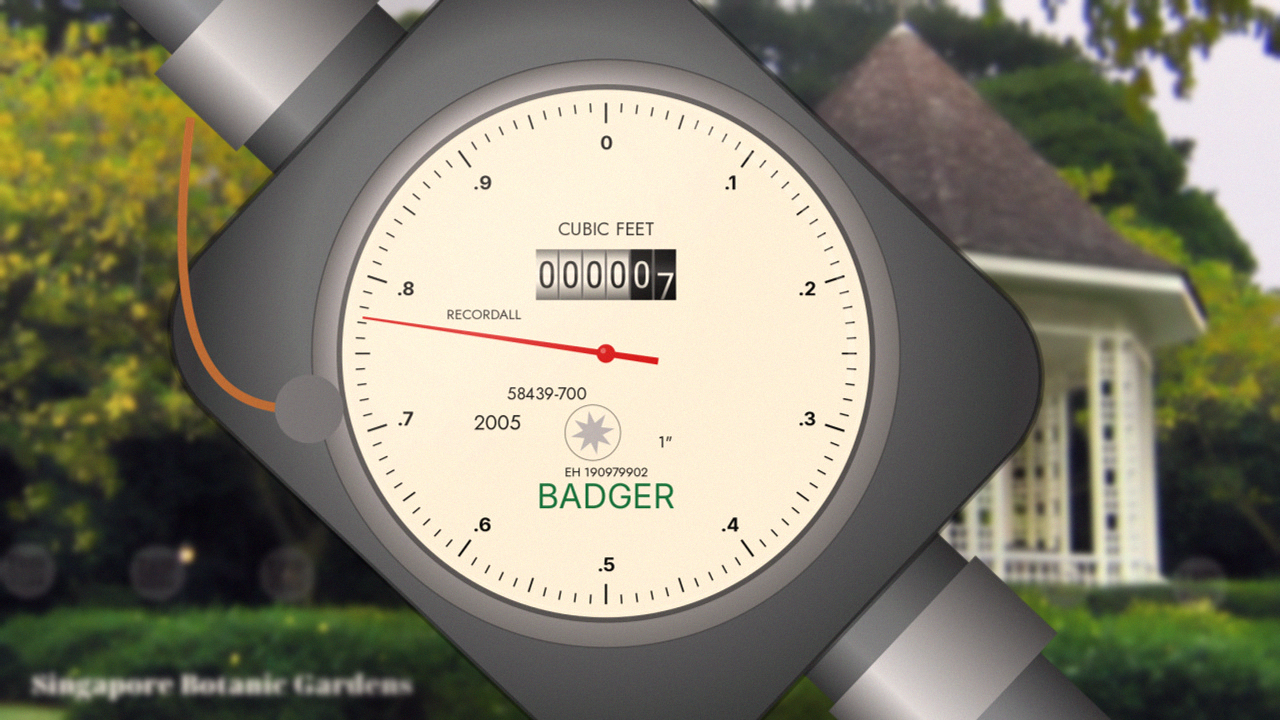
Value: 6.77 ft³
